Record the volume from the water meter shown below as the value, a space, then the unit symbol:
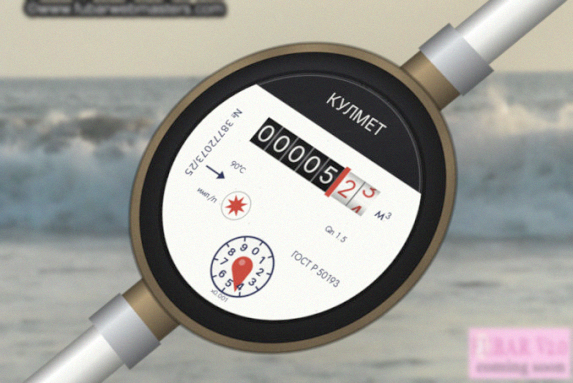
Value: 5.234 m³
